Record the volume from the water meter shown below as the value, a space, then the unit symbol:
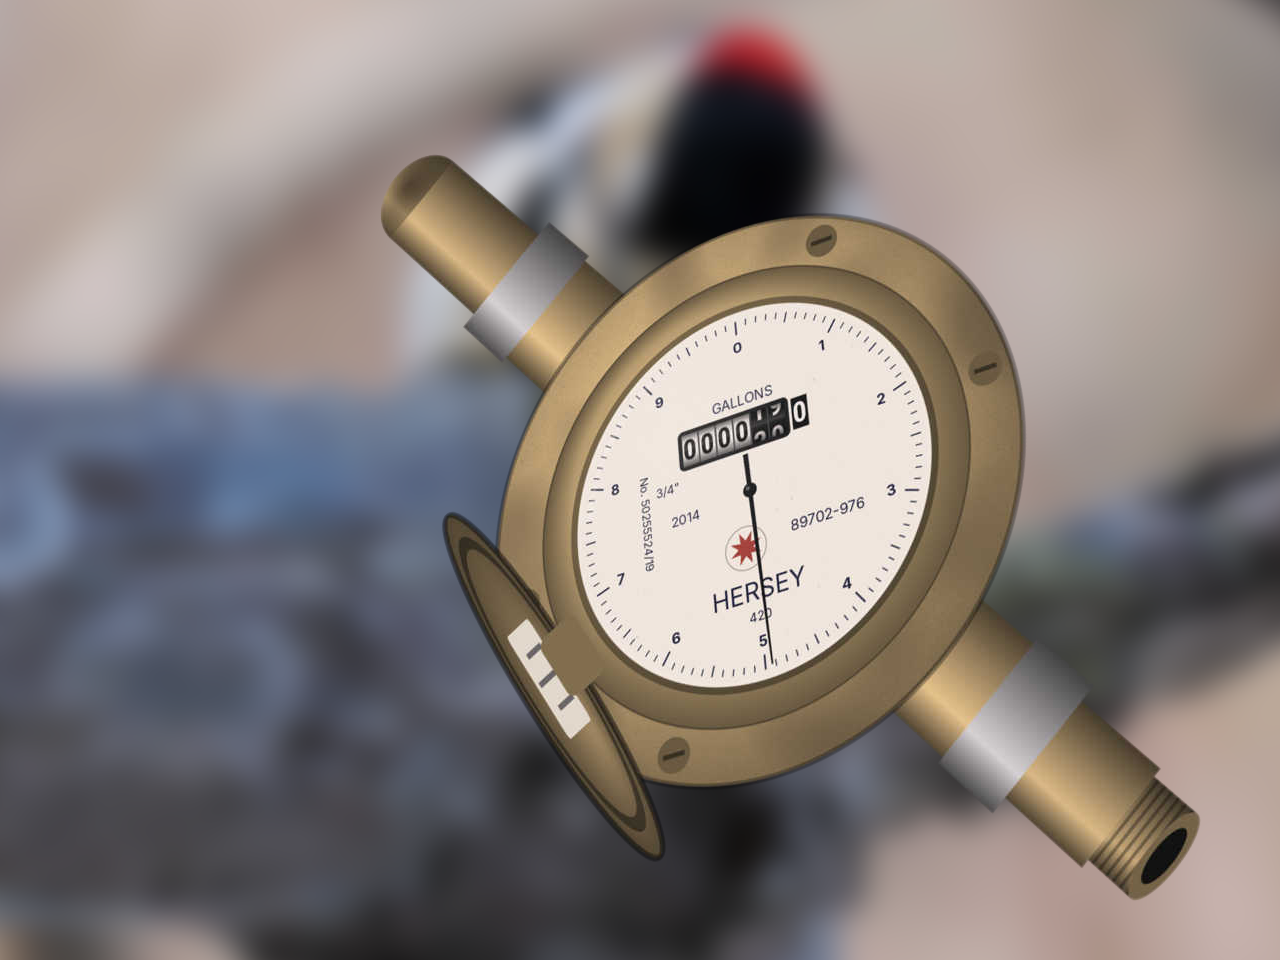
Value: 194.9 gal
